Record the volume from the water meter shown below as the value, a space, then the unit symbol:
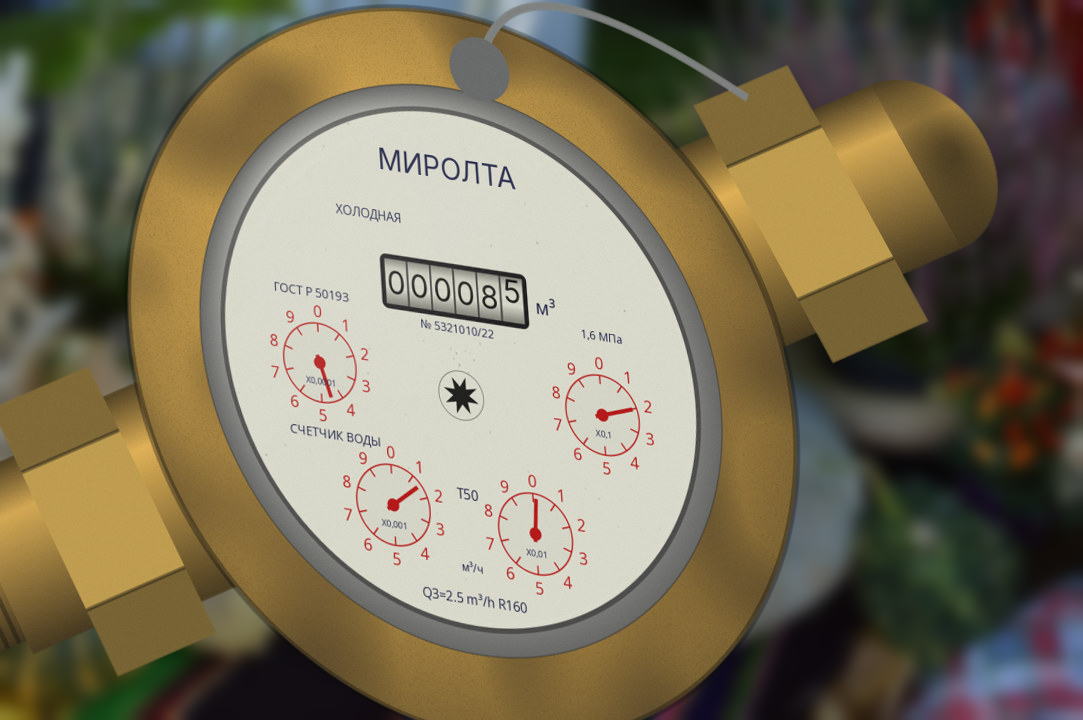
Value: 85.2014 m³
